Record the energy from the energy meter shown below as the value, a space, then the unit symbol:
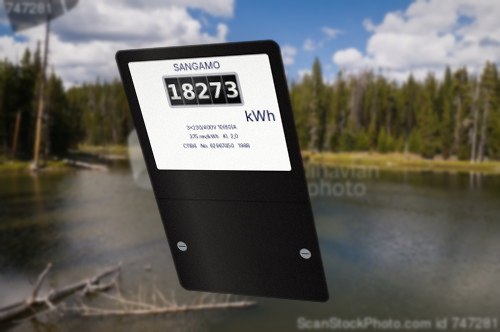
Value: 18273 kWh
